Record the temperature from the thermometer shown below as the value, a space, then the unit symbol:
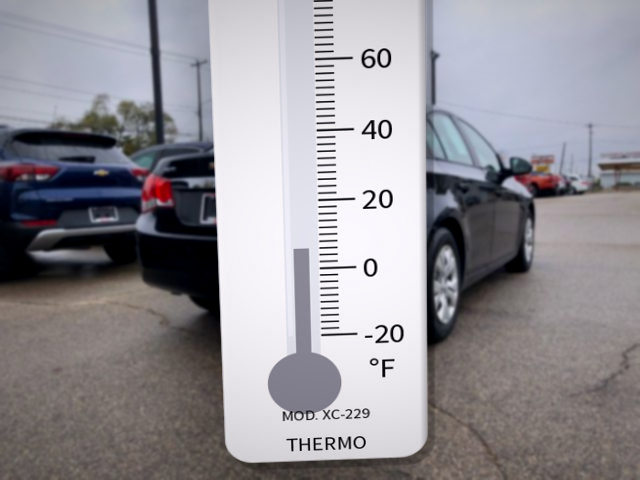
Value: 6 °F
